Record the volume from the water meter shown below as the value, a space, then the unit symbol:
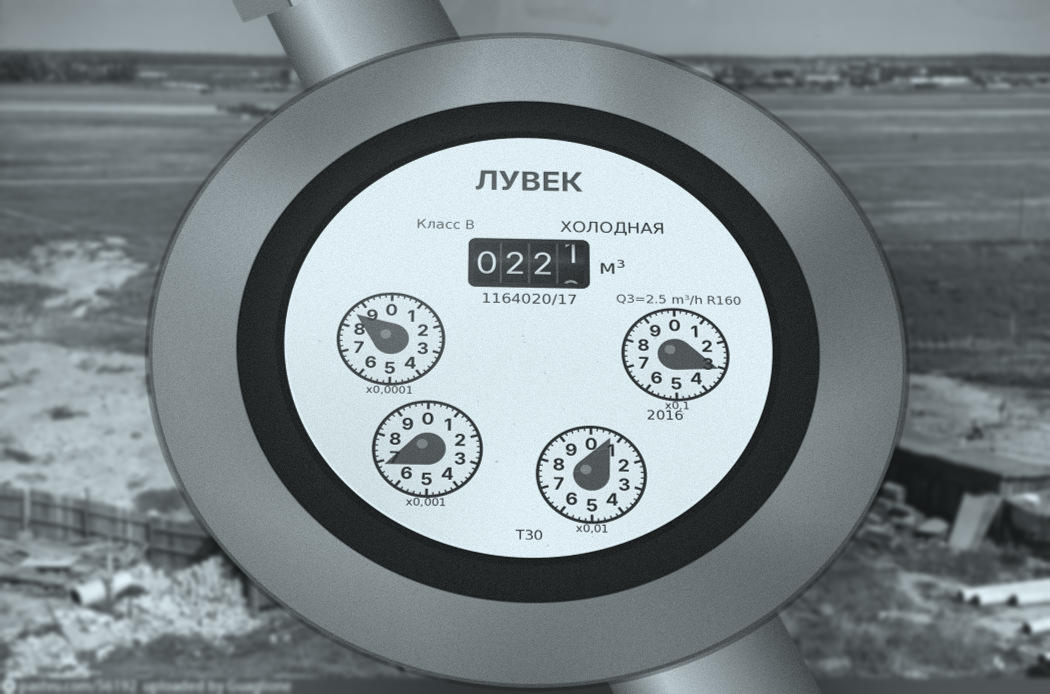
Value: 221.3068 m³
